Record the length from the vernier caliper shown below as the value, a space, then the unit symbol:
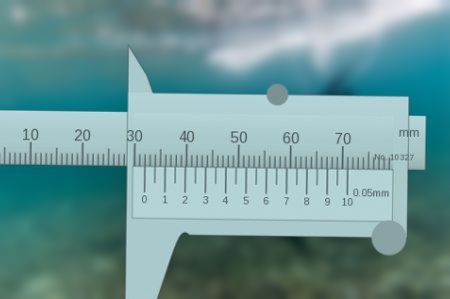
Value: 32.0 mm
